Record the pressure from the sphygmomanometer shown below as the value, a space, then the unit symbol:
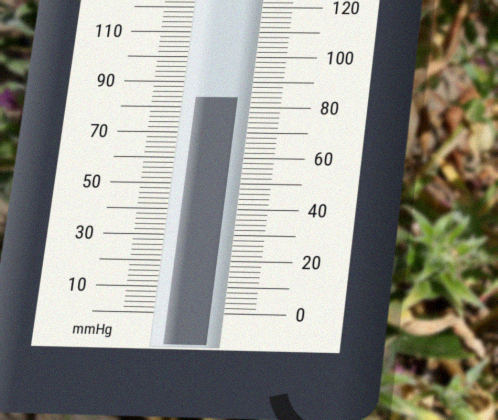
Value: 84 mmHg
